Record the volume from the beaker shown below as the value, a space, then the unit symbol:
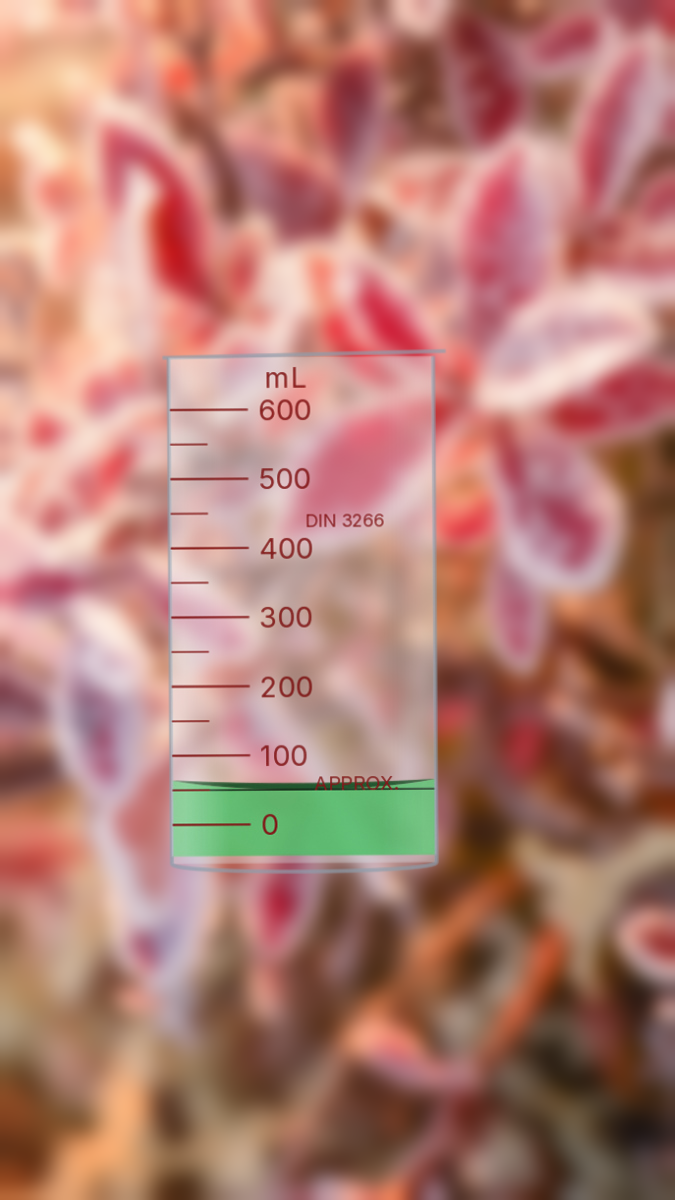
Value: 50 mL
